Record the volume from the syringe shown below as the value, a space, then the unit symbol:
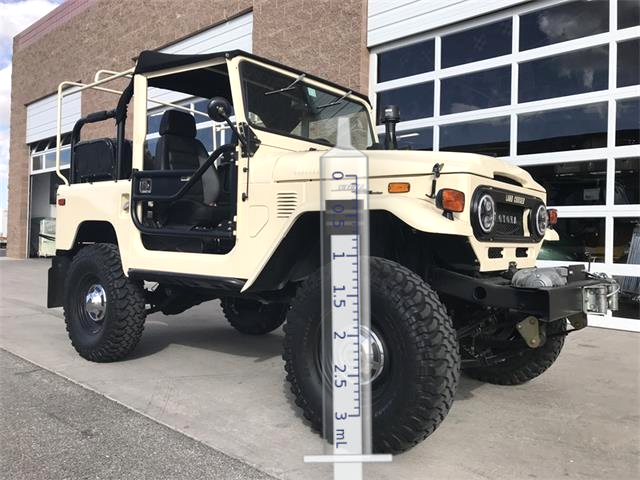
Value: 0.3 mL
